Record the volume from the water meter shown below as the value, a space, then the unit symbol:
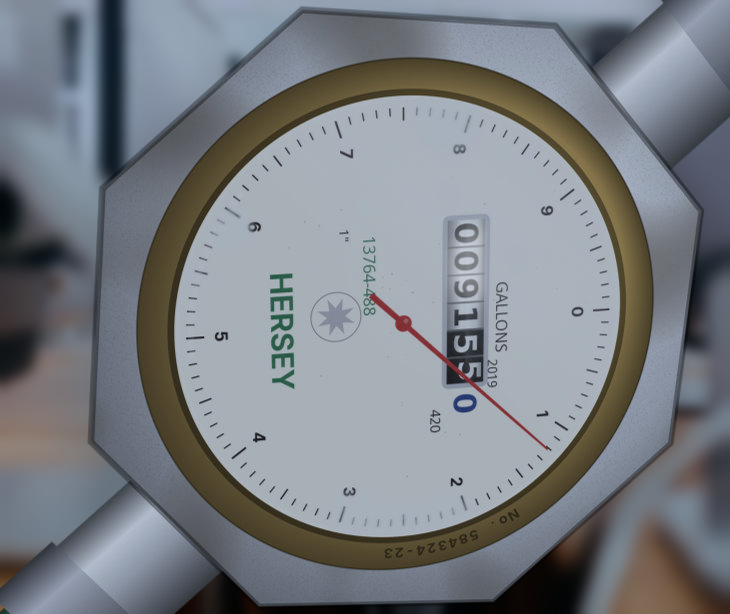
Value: 91551.2 gal
